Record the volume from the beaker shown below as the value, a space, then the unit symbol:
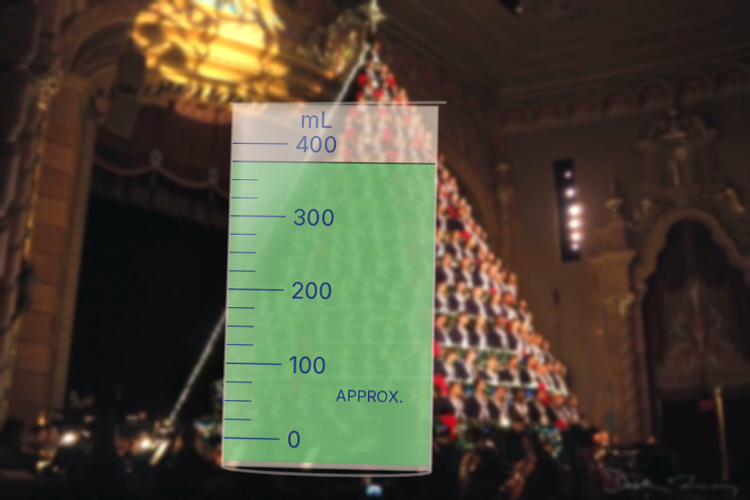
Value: 375 mL
